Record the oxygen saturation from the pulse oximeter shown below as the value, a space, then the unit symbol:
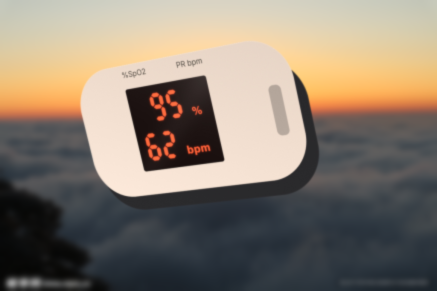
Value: 95 %
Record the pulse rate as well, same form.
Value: 62 bpm
